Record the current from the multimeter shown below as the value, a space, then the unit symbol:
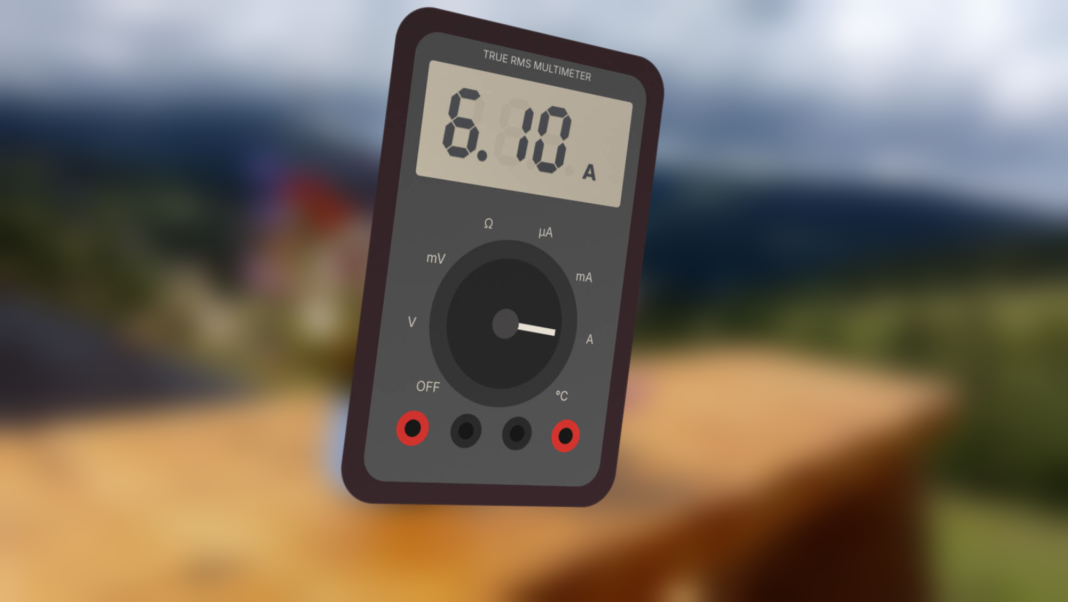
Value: 6.10 A
